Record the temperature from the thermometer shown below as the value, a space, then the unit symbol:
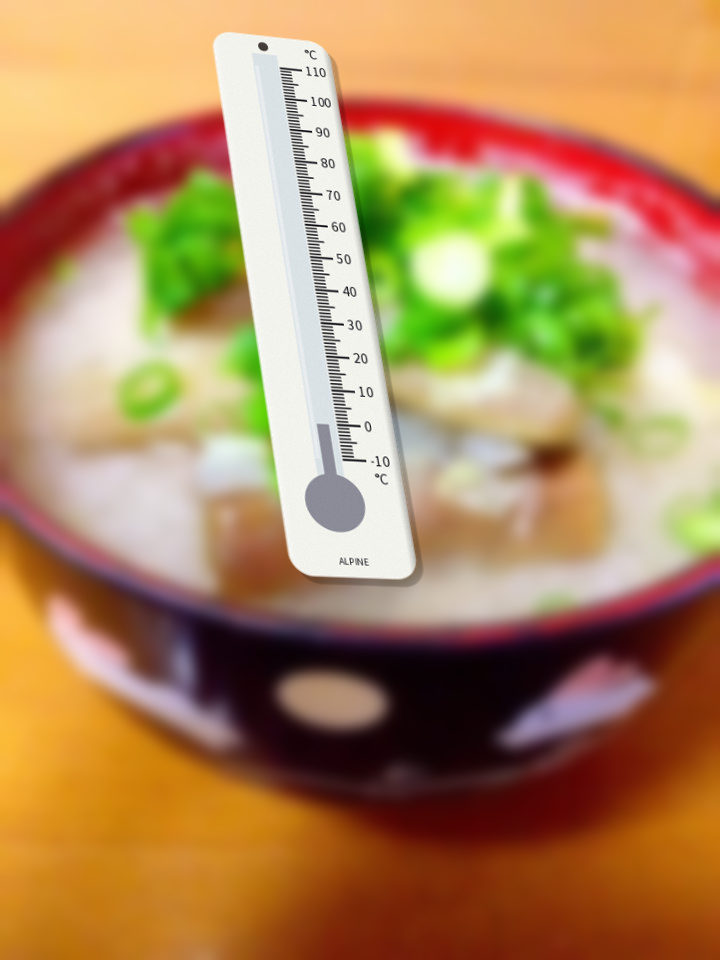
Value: 0 °C
